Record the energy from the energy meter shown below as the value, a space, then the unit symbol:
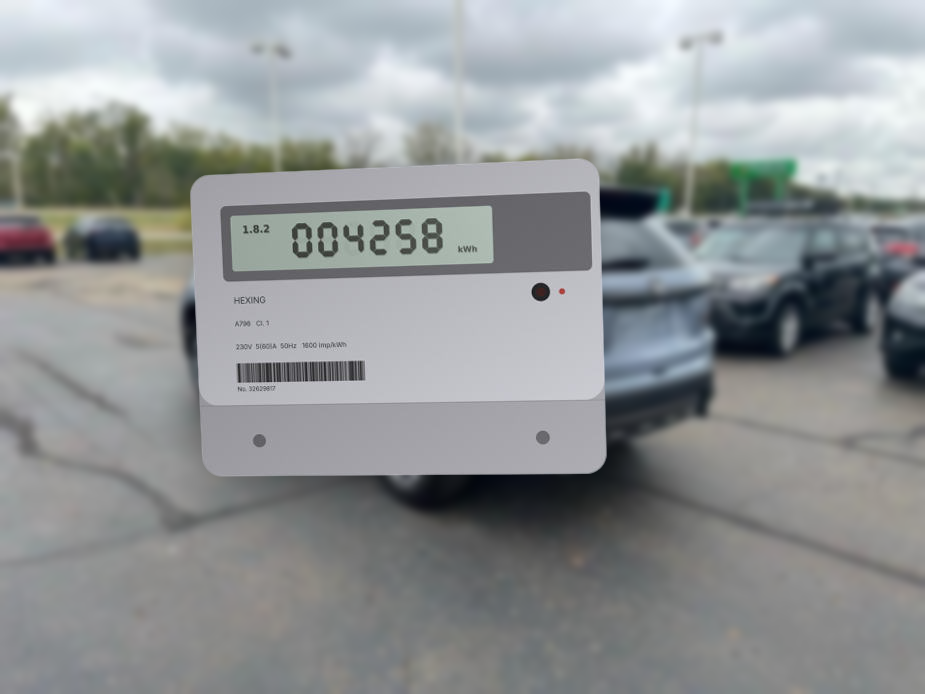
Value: 4258 kWh
